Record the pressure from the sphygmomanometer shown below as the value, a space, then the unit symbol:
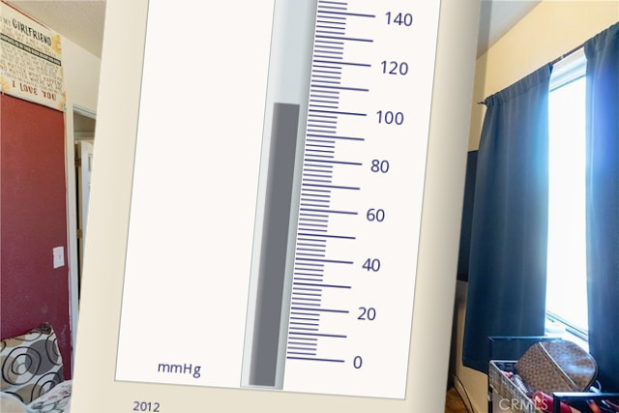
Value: 102 mmHg
